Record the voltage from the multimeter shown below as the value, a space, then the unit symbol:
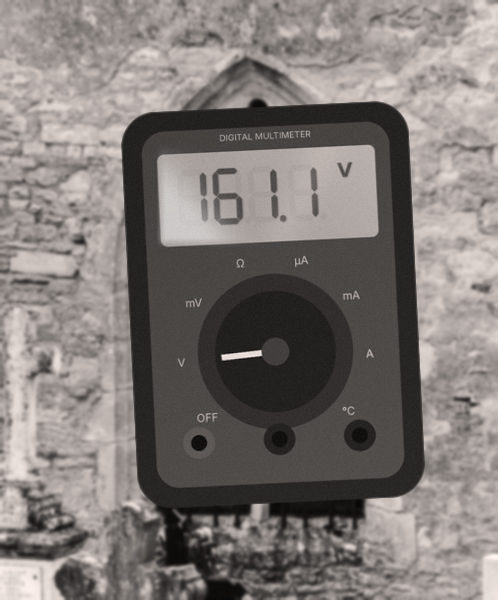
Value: 161.1 V
